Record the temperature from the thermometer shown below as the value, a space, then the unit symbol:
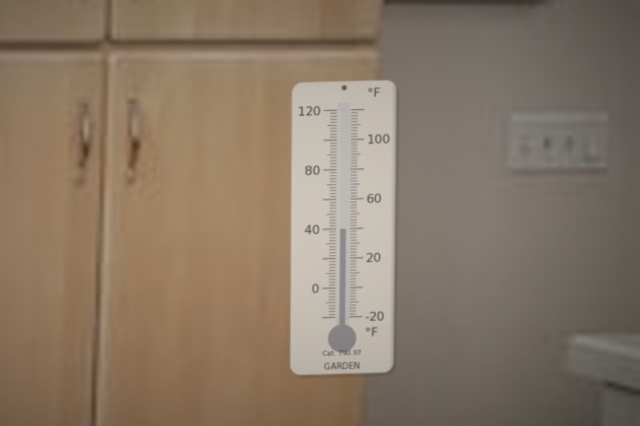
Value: 40 °F
